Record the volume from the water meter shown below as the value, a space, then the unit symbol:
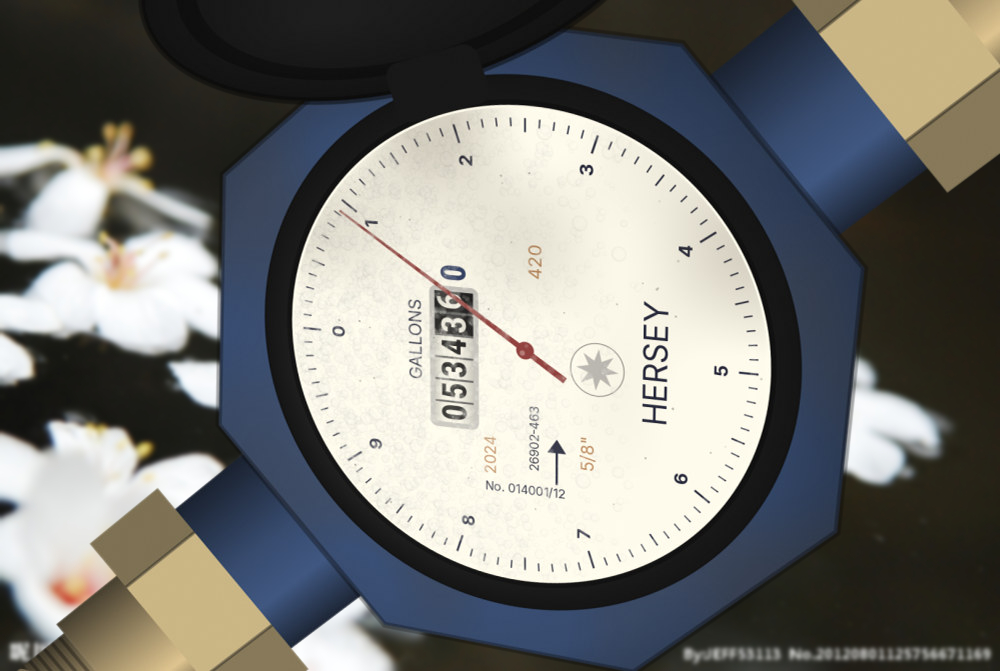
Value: 534360.9 gal
